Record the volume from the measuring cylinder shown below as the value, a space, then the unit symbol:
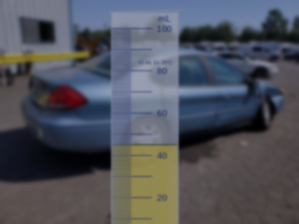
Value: 45 mL
